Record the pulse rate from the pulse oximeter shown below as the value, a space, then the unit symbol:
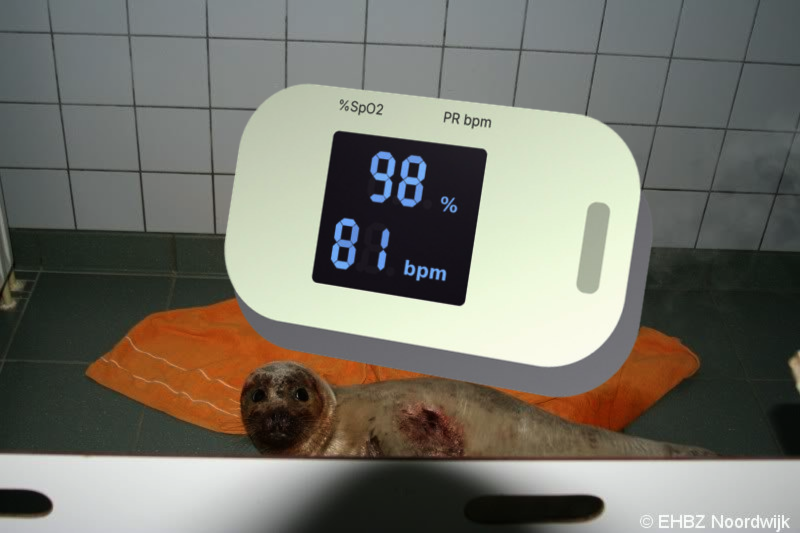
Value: 81 bpm
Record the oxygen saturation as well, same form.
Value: 98 %
